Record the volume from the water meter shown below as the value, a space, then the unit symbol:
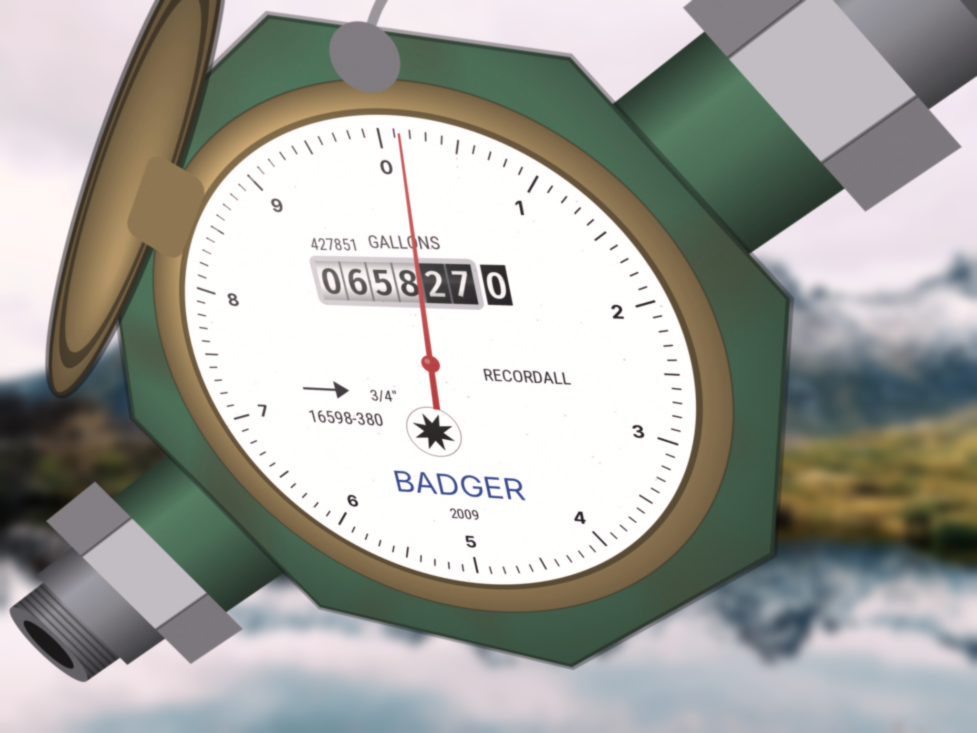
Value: 658270.1 gal
